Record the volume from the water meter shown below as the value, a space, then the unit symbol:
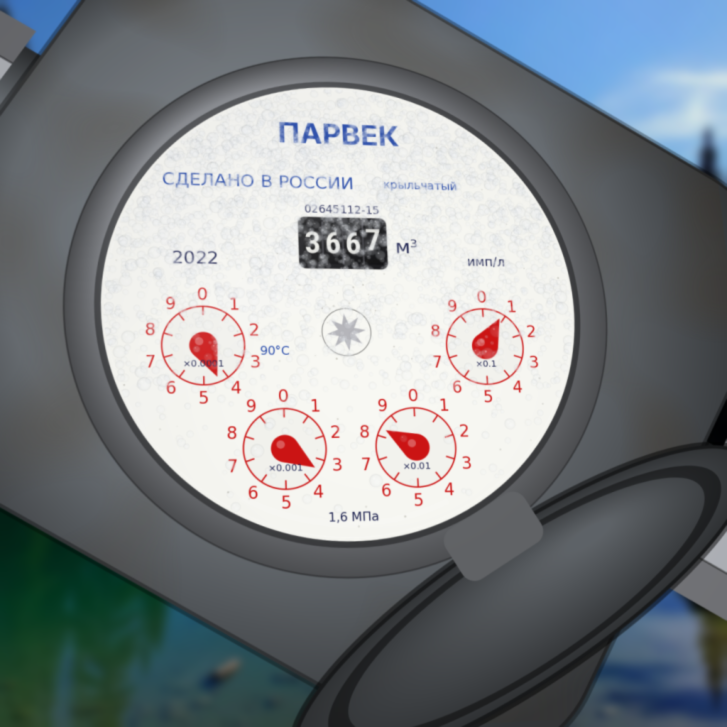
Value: 3667.0834 m³
